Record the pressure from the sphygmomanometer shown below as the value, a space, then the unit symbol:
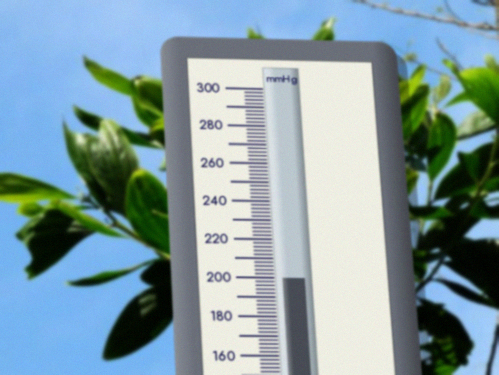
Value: 200 mmHg
